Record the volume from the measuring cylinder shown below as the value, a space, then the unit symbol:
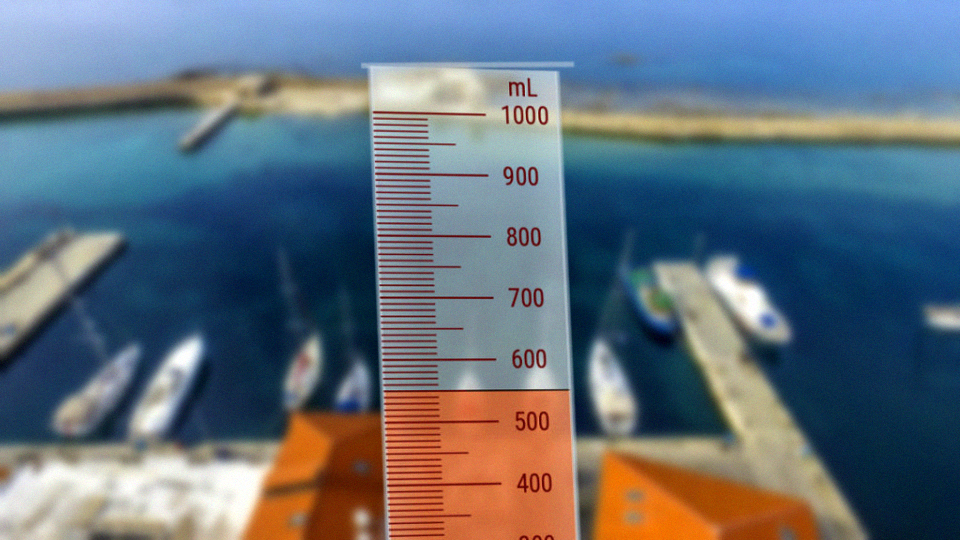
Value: 550 mL
